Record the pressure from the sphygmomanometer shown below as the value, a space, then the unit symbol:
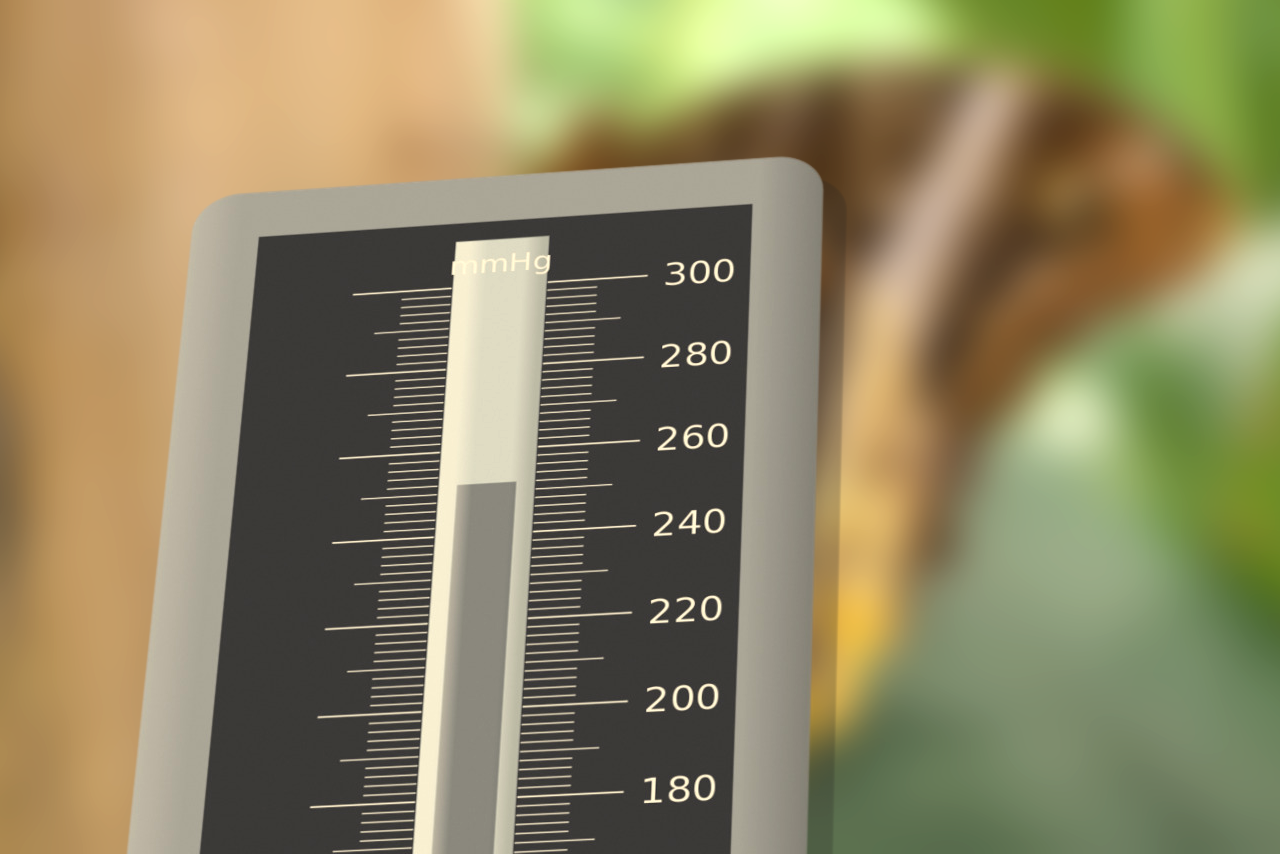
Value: 252 mmHg
